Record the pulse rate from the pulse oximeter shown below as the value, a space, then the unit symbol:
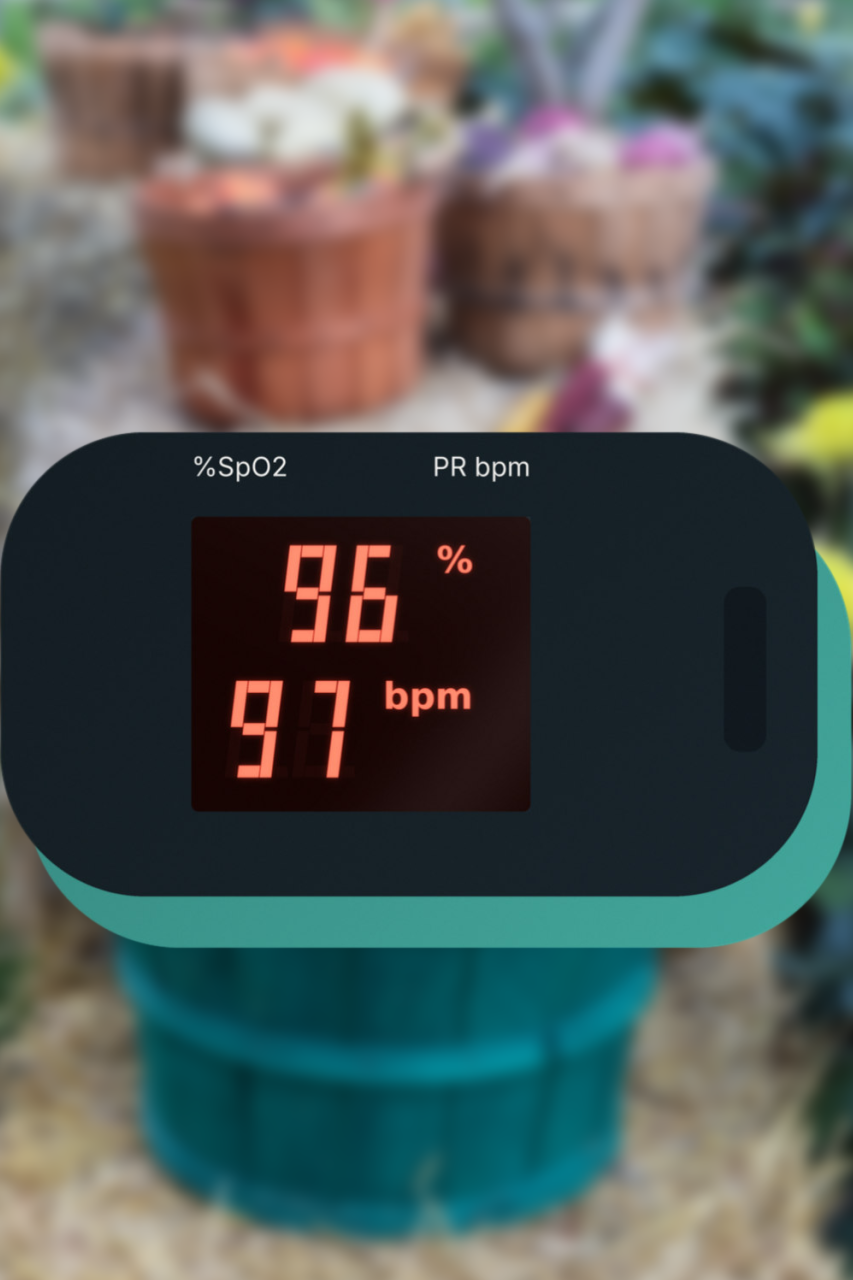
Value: 97 bpm
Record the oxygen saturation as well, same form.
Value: 96 %
